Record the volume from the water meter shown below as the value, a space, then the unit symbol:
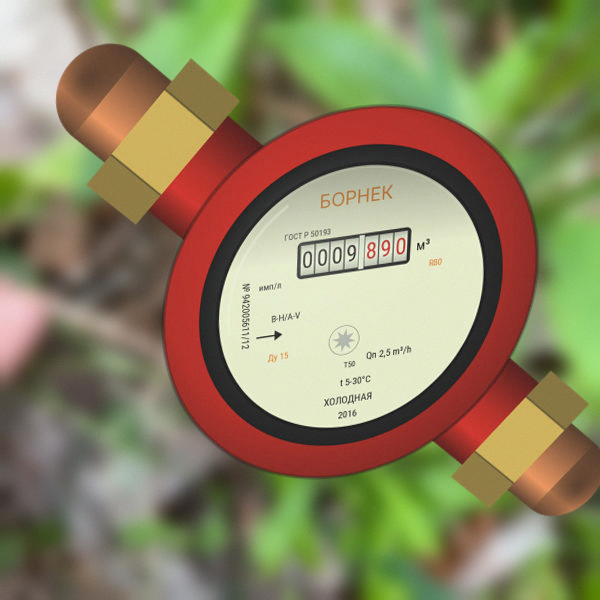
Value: 9.890 m³
